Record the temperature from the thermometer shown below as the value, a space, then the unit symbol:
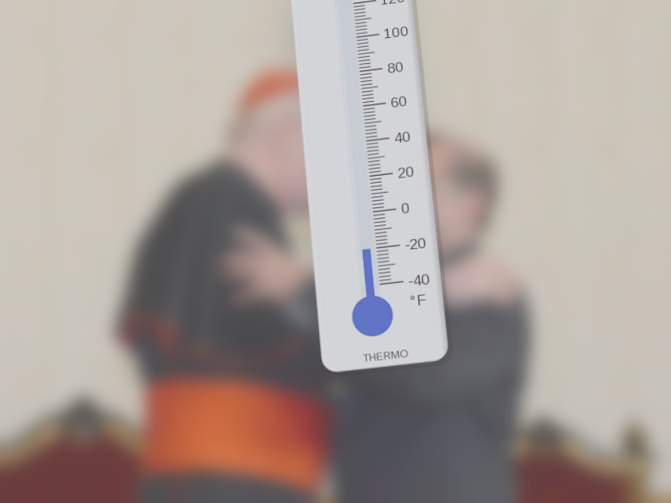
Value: -20 °F
